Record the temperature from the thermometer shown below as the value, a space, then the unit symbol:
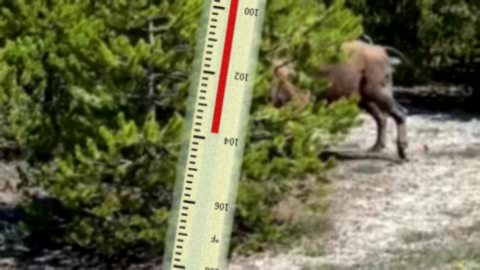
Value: 103.8 °F
